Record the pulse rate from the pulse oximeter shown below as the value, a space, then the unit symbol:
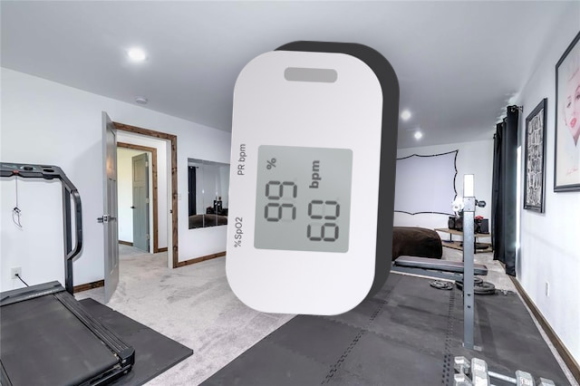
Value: 60 bpm
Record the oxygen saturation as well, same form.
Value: 99 %
